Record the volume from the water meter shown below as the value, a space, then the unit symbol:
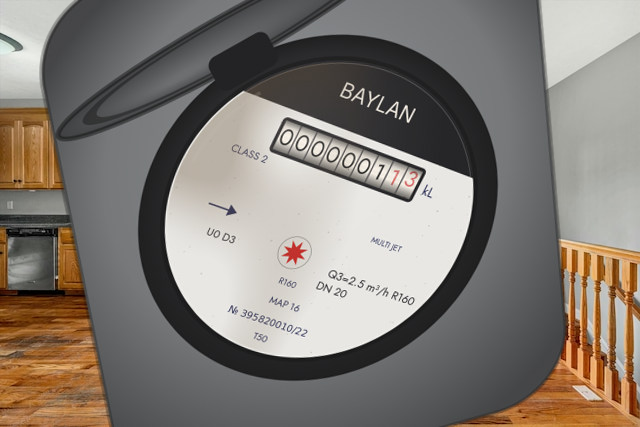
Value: 1.13 kL
